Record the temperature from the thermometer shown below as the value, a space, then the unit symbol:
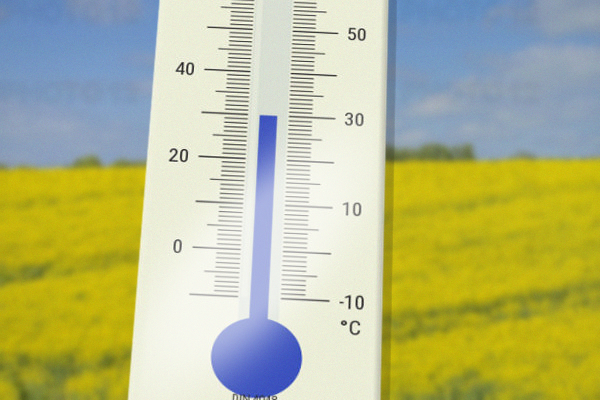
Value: 30 °C
